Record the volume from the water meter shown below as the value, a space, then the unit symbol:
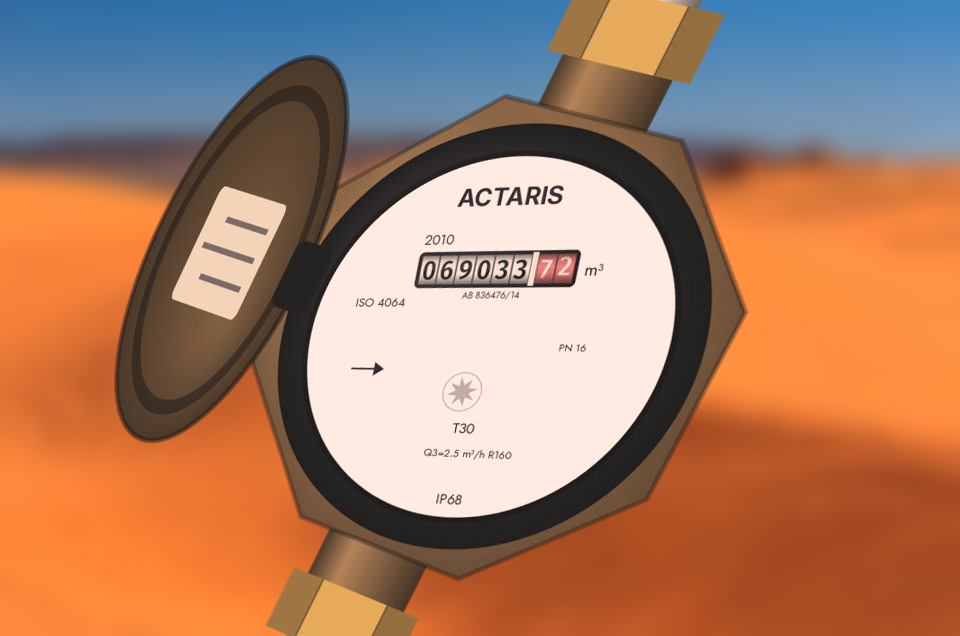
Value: 69033.72 m³
